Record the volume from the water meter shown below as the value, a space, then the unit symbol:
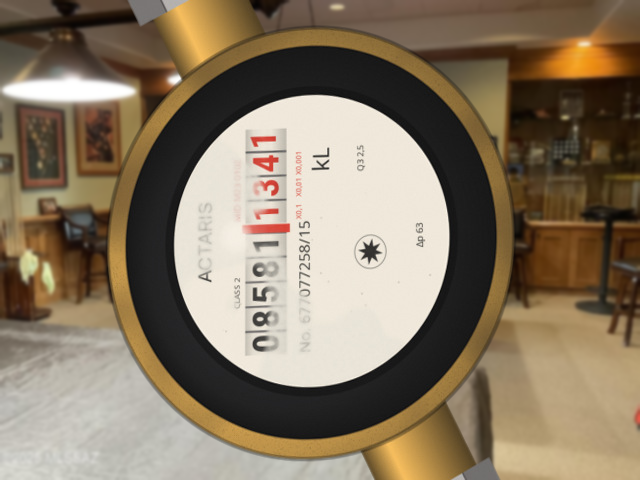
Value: 8581.1341 kL
